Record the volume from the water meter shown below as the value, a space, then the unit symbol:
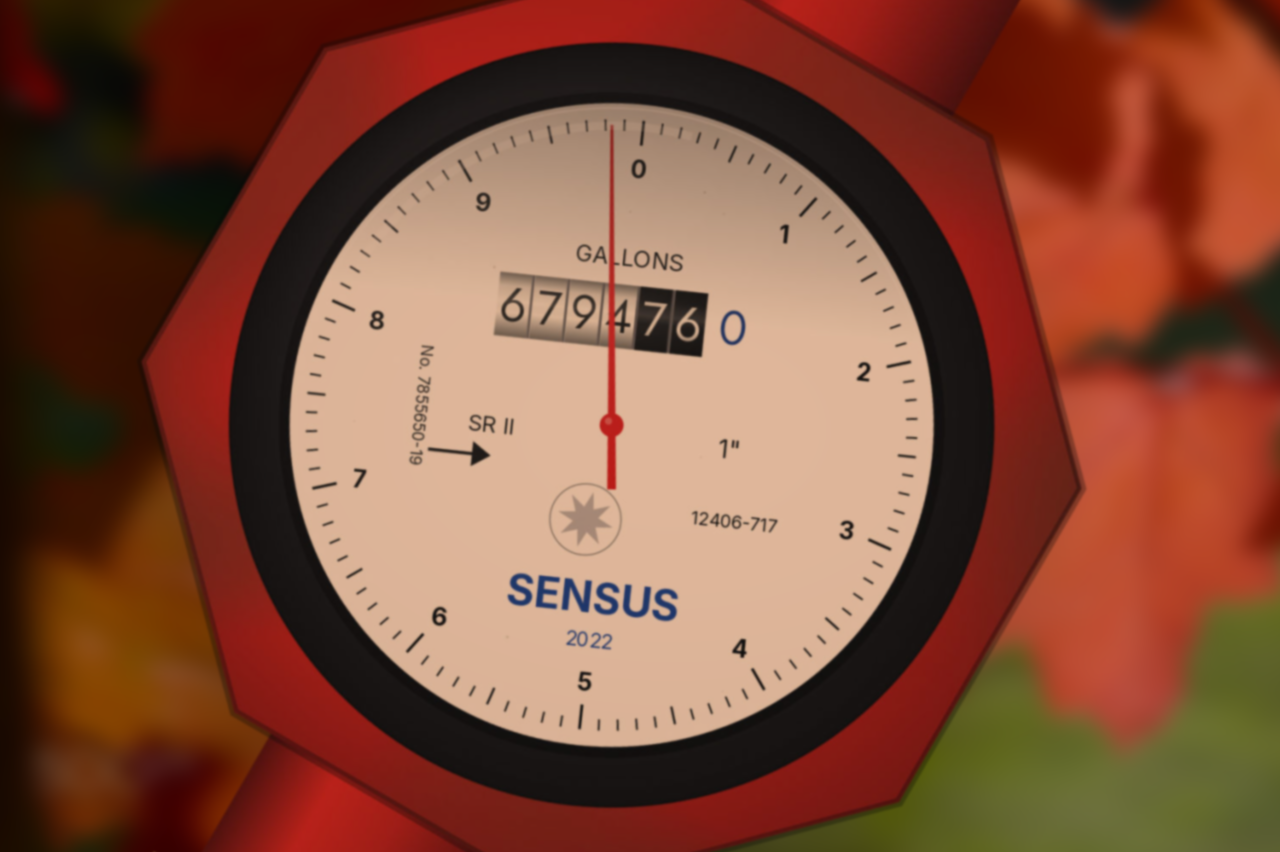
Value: 6794759.8 gal
